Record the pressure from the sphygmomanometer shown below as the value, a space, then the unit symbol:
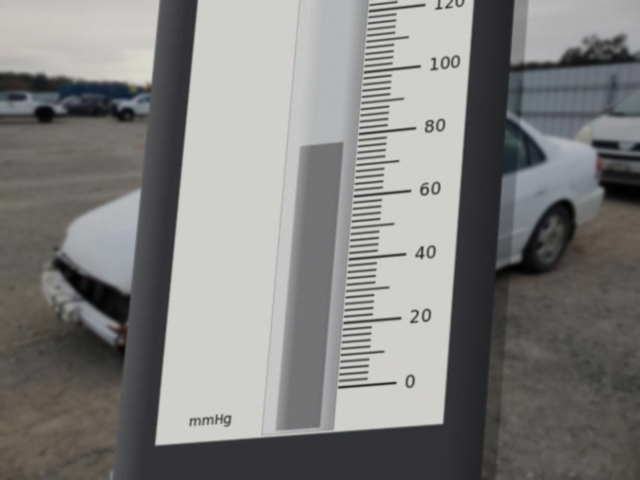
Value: 78 mmHg
